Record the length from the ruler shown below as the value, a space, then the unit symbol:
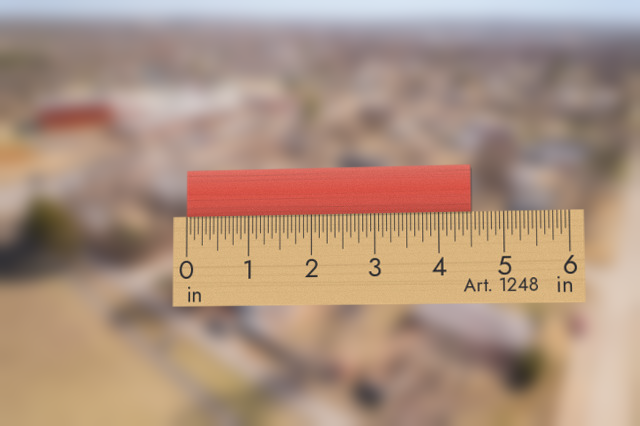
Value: 4.5 in
